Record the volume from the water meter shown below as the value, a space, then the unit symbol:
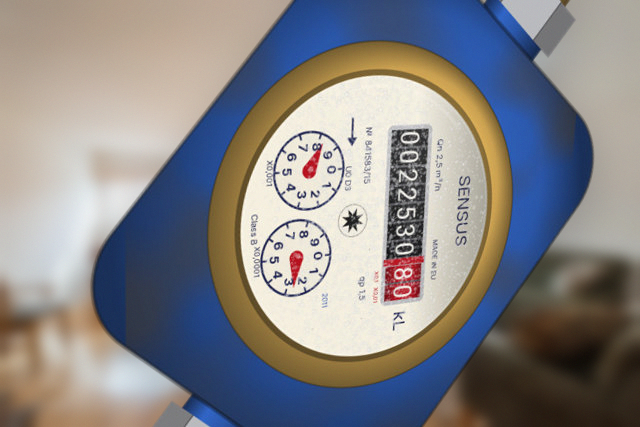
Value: 22530.8082 kL
